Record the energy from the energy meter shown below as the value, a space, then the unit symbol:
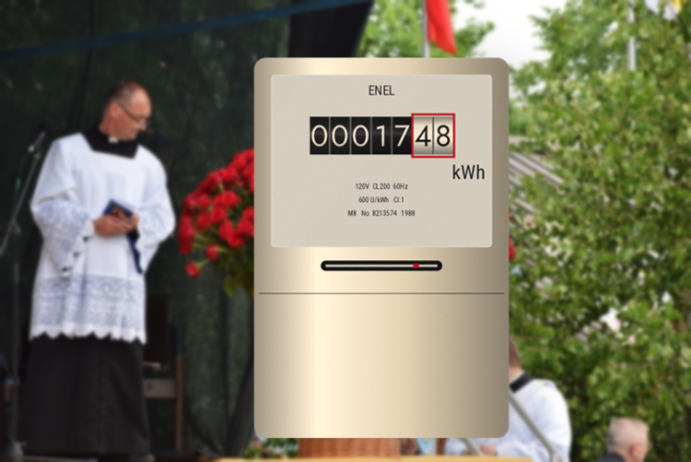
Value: 17.48 kWh
